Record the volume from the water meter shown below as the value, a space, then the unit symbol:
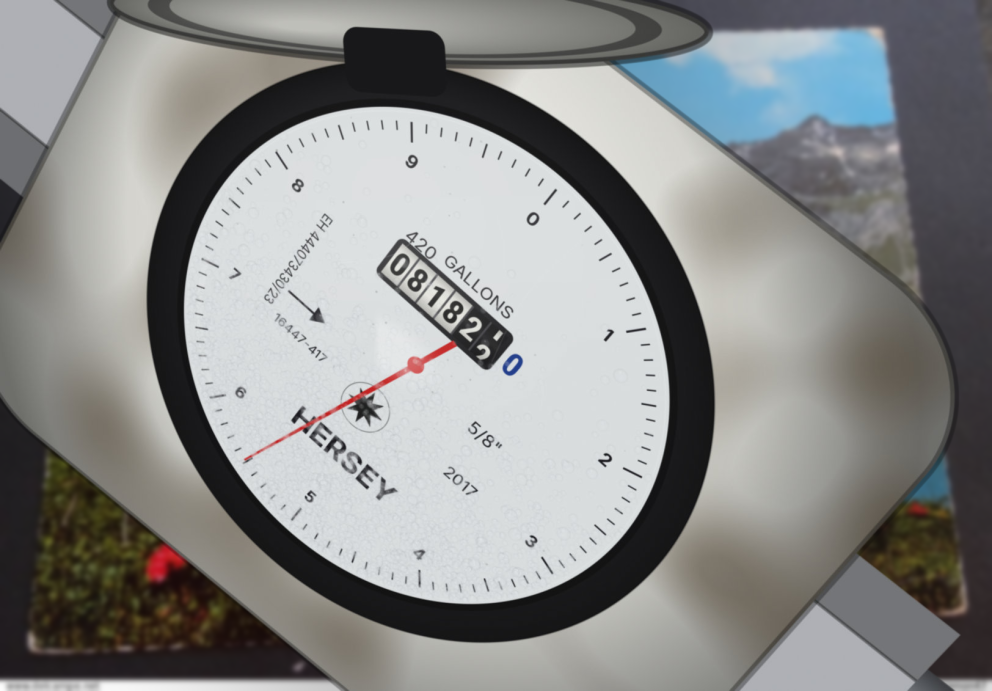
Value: 818215.5 gal
